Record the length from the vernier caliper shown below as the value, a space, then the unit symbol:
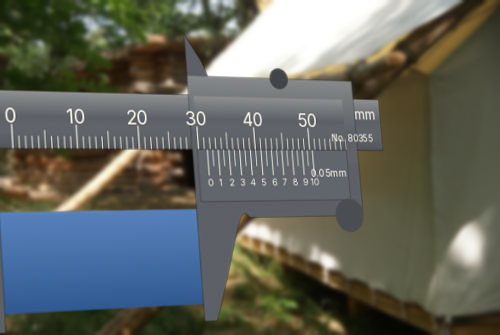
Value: 31.5 mm
